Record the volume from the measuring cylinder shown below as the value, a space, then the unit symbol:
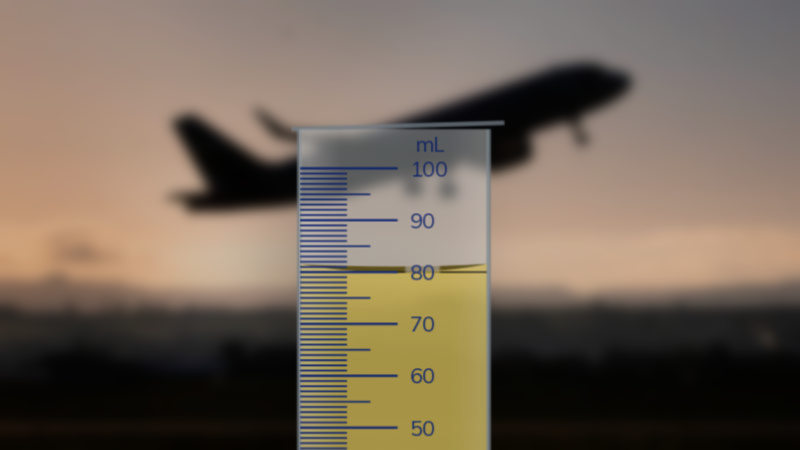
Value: 80 mL
